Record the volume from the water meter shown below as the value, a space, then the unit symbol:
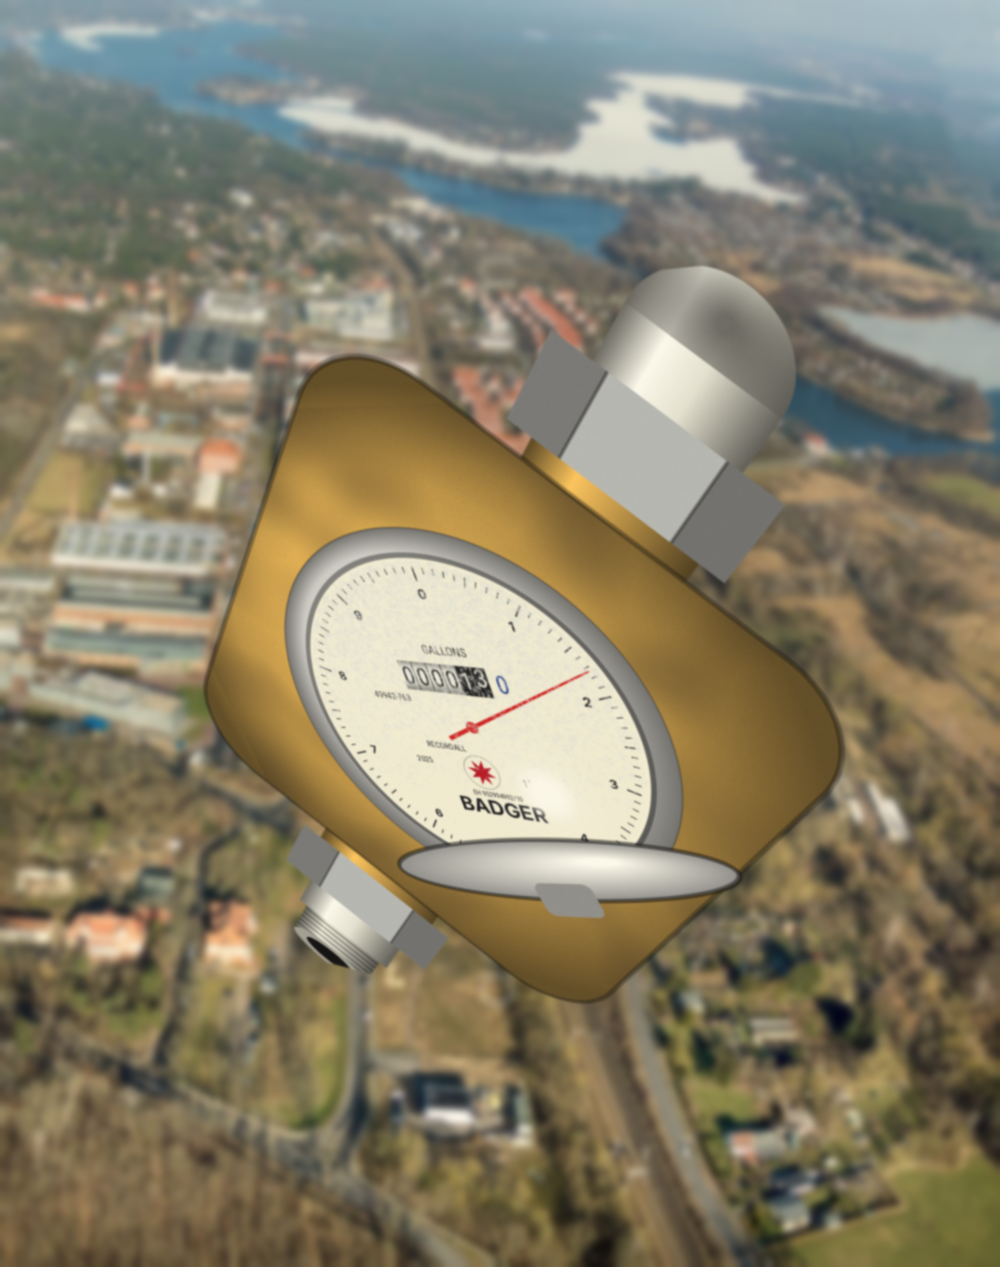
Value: 131.7 gal
